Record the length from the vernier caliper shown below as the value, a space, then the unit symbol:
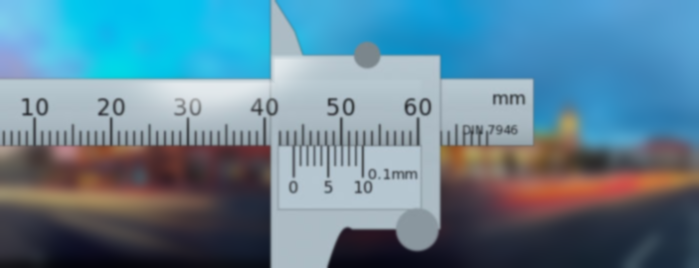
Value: 43.8 mm
